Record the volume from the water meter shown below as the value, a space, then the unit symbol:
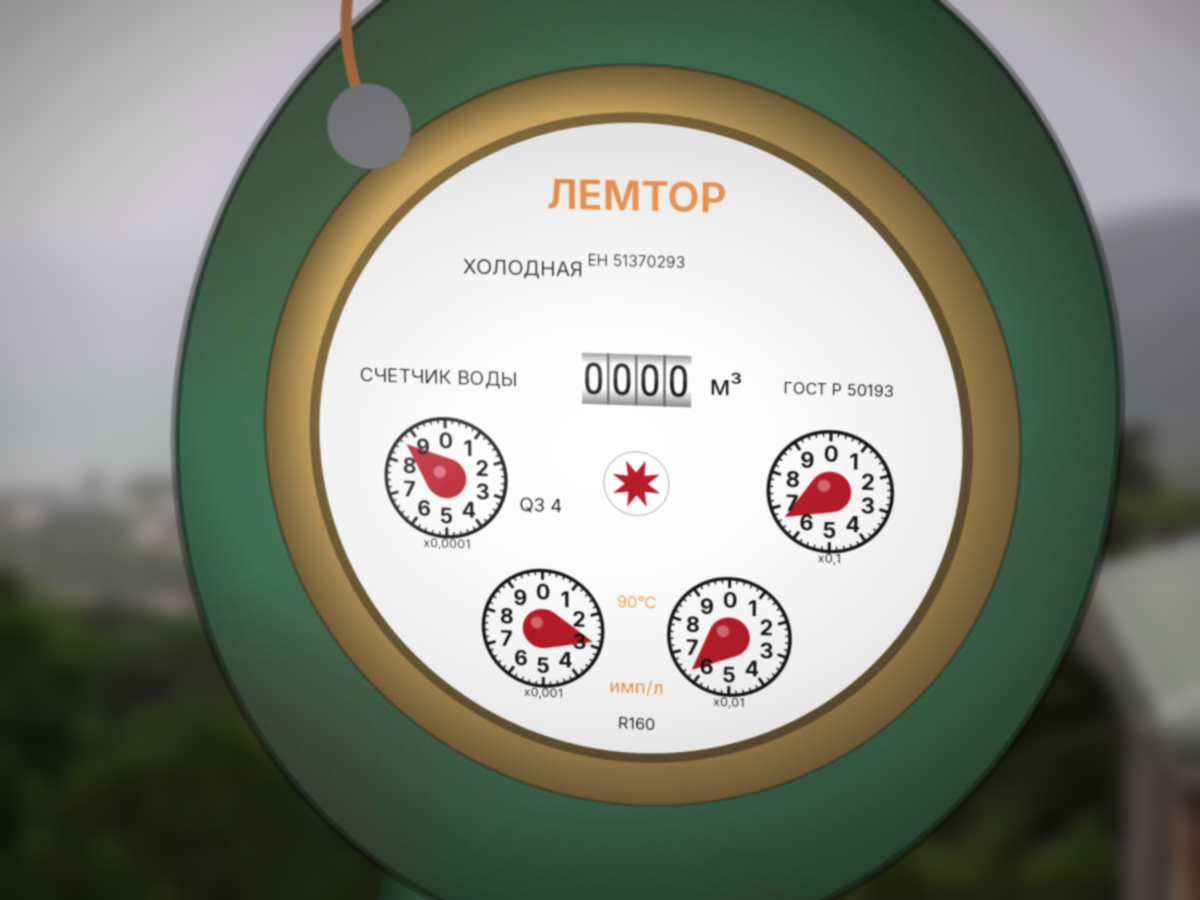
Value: 0.6628 m³
